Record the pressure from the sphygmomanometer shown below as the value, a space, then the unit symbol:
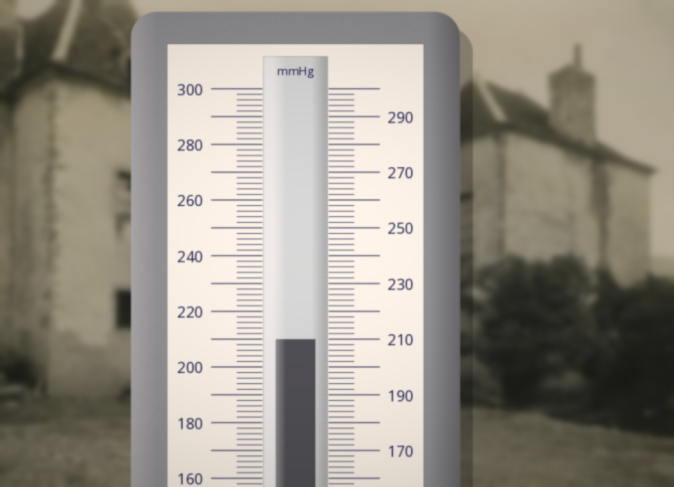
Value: 210 mmHg
